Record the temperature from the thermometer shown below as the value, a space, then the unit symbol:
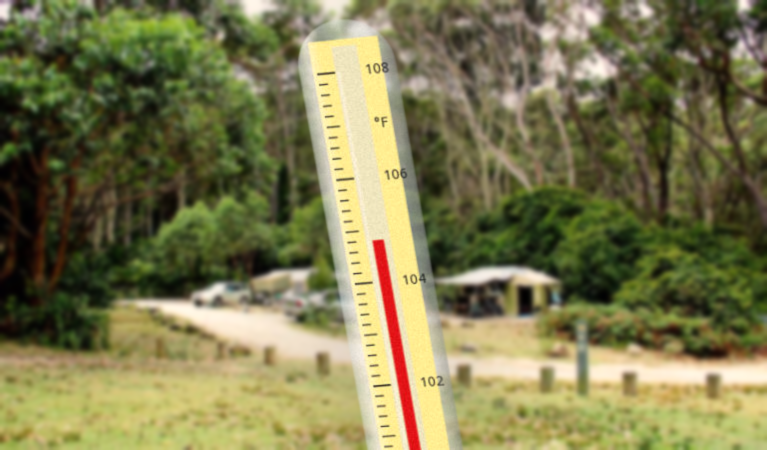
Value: 104.8 °F
